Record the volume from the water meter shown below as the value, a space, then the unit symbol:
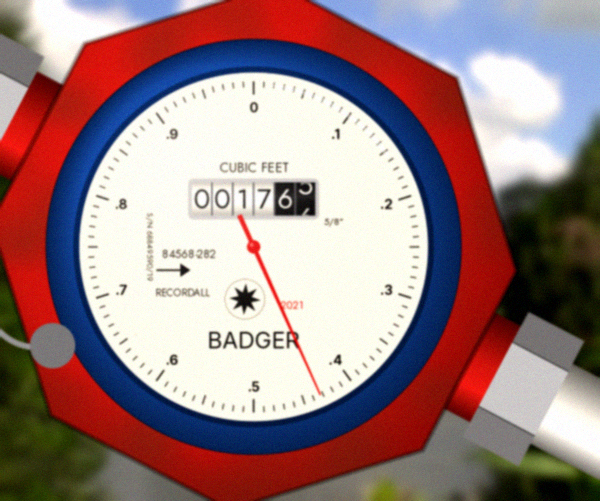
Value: 1765.43 ft³
